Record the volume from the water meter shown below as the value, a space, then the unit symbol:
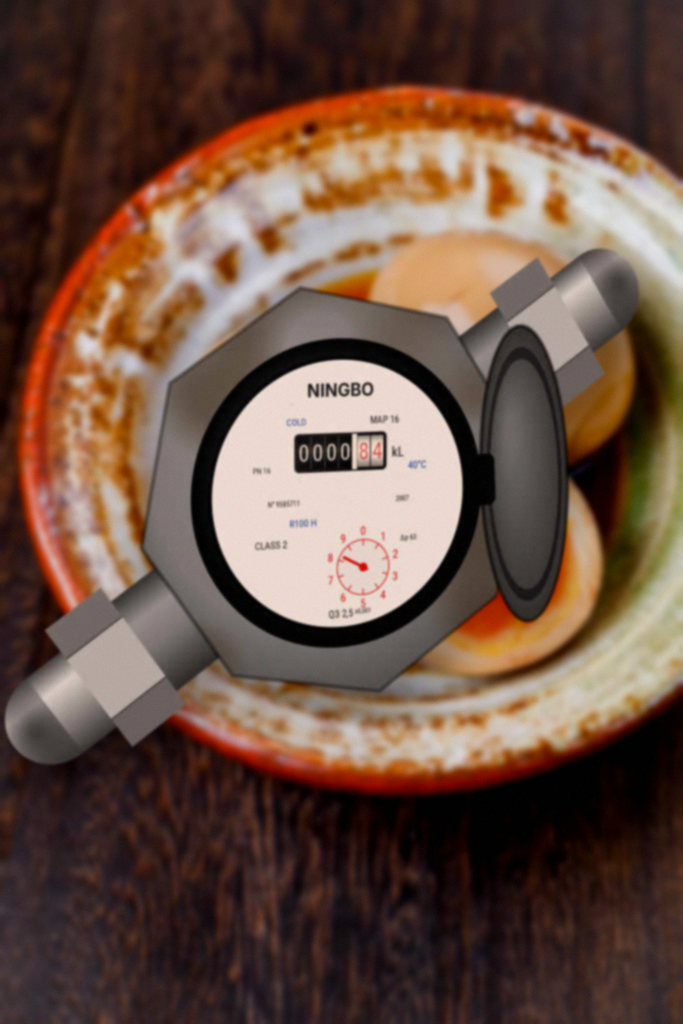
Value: 0.848 kL
